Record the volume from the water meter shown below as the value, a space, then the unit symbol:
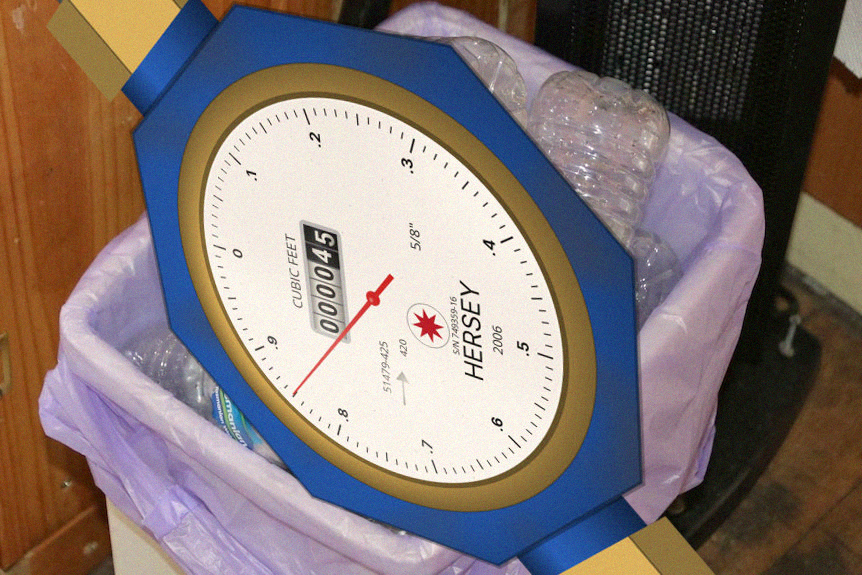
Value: 44.85 ft³
